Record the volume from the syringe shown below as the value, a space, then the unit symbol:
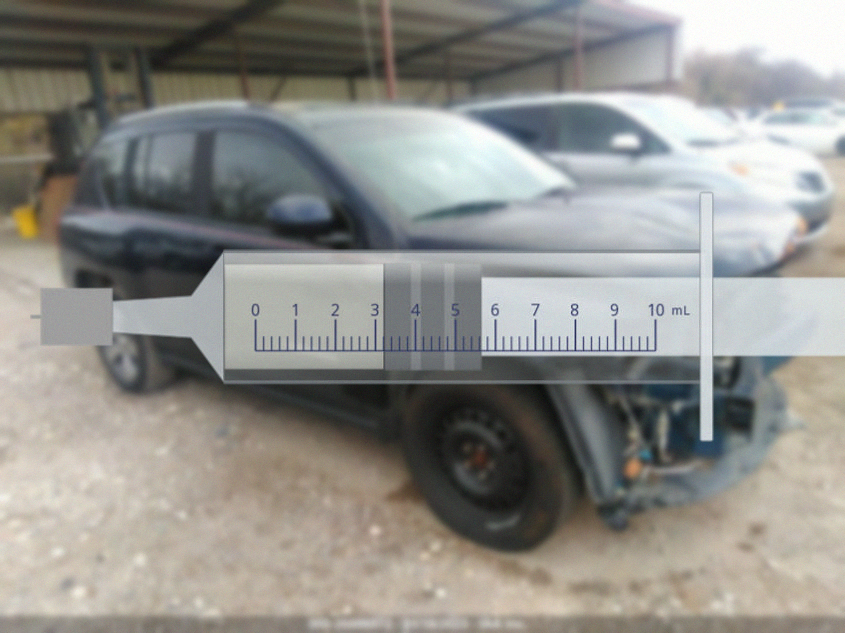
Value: 3.2 mL
